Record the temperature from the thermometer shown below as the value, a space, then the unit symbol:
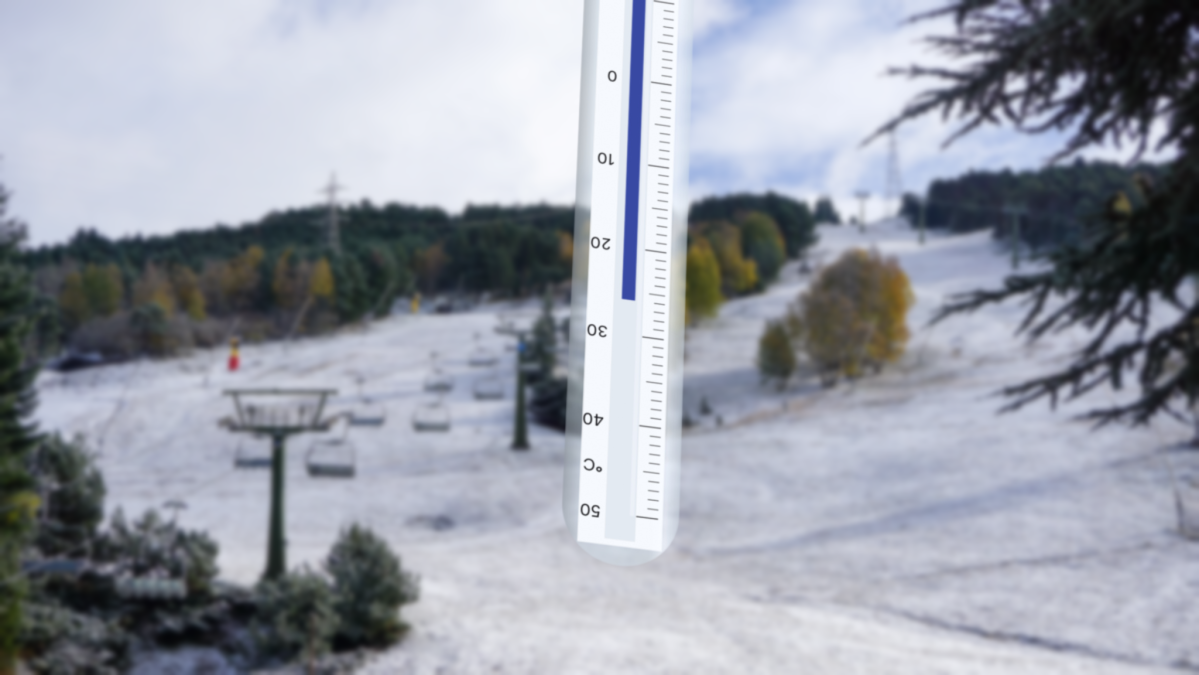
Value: 26 °C
